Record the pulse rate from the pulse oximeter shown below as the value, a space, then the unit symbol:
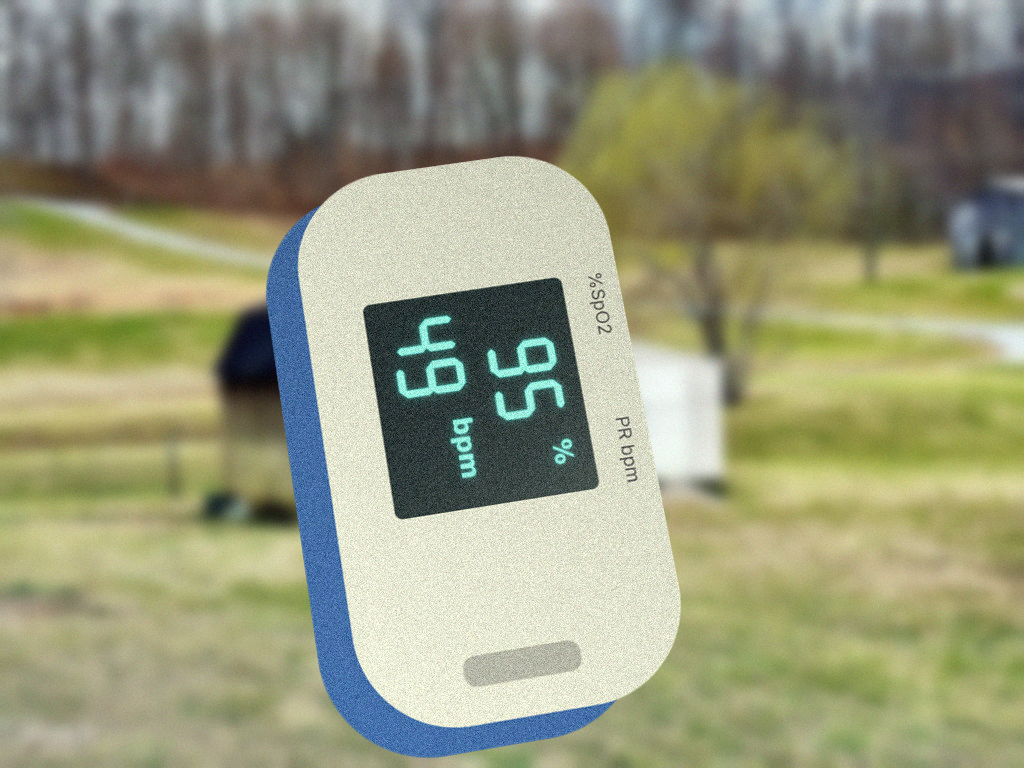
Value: 49 bpm
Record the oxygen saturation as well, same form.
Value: 95 %
